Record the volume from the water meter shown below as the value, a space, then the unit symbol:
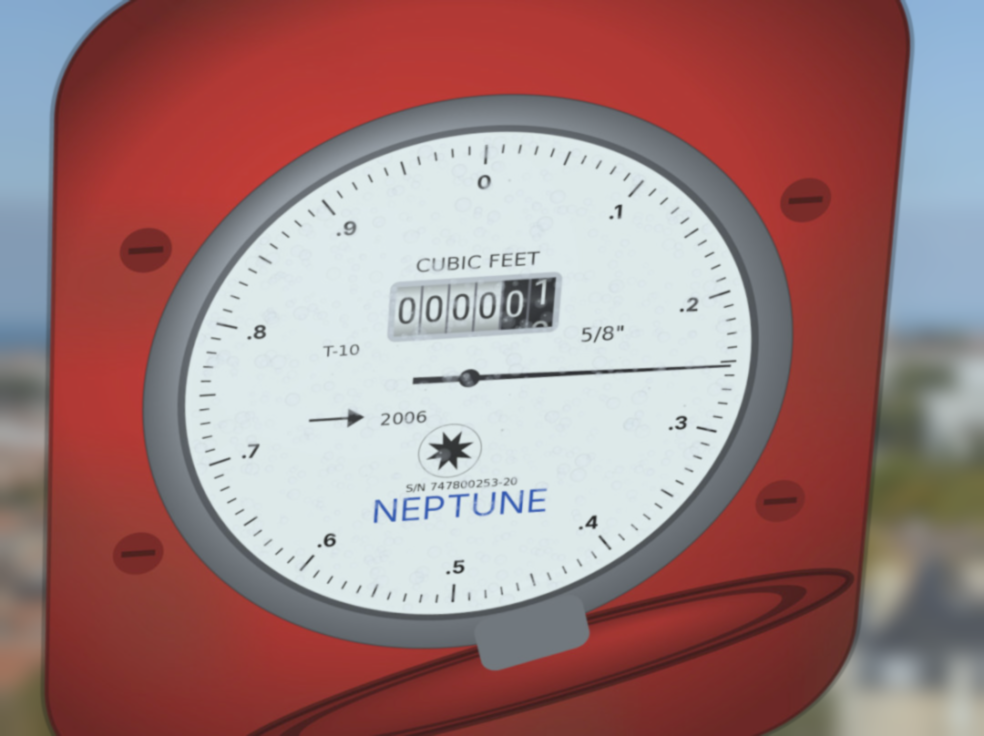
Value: 1.25 ft³
